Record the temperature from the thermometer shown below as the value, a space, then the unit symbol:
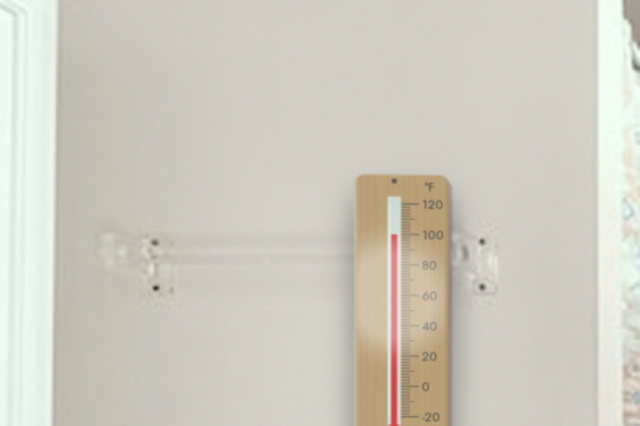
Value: 100 °F
